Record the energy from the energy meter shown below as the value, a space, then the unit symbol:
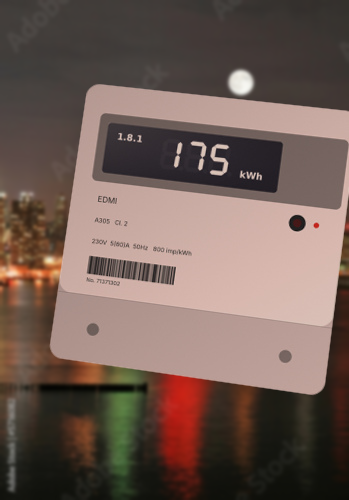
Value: 175 kWh
